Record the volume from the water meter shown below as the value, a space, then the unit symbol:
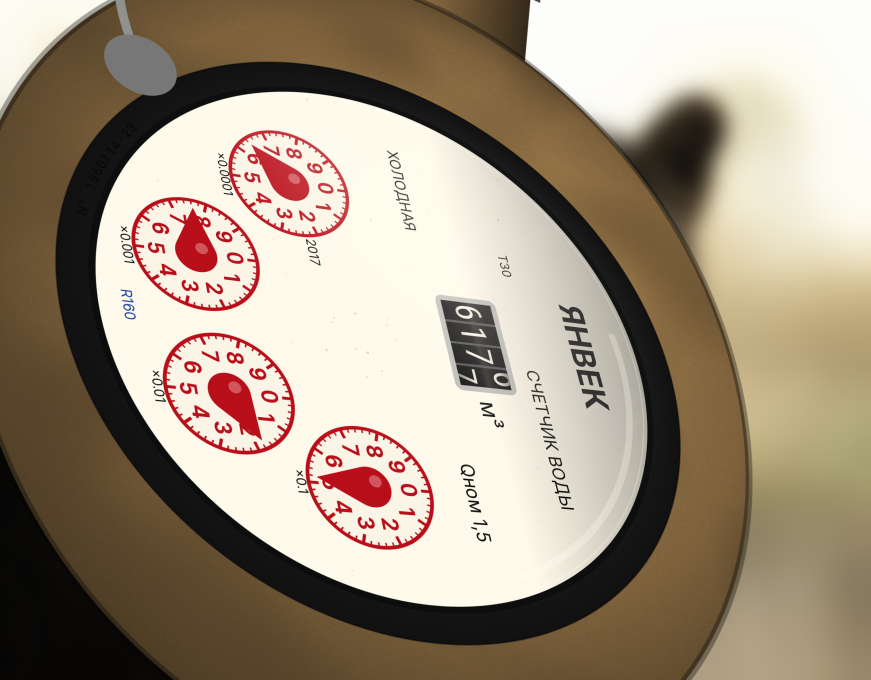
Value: 6176.5176 m³
